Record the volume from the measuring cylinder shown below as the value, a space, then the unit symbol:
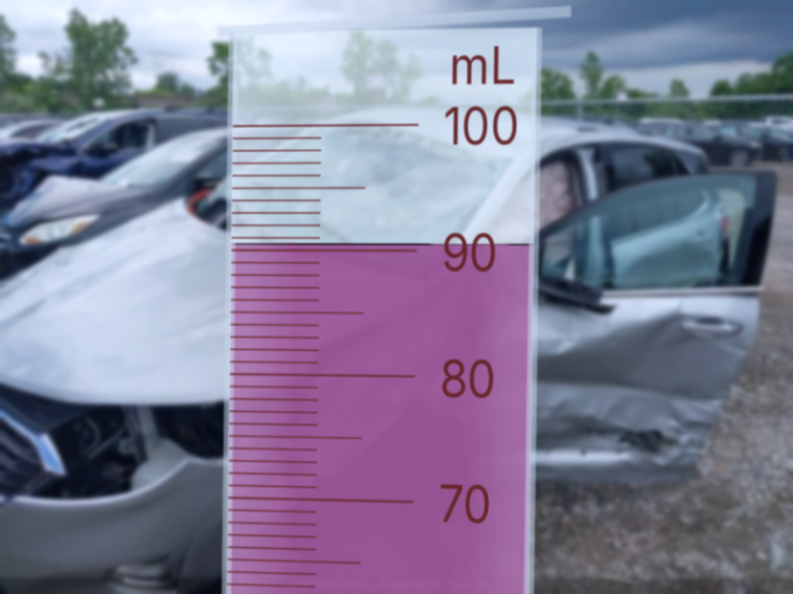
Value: 90.5 mL
